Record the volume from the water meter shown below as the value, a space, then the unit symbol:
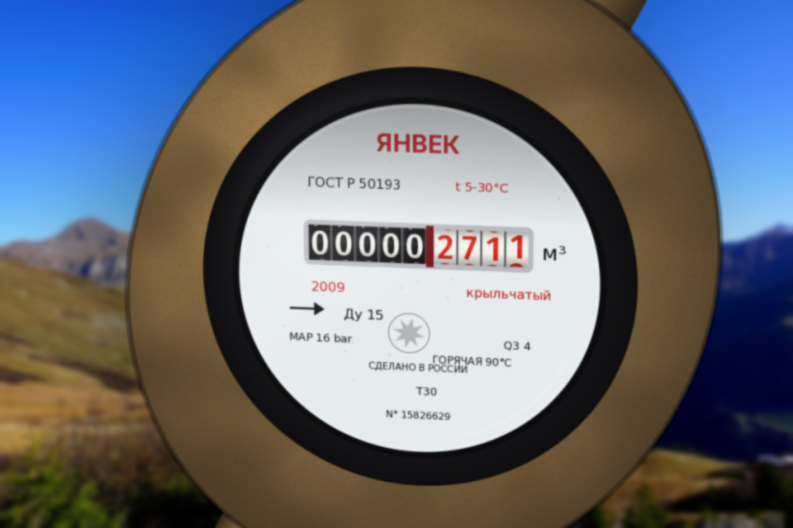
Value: 0.2711 m³
